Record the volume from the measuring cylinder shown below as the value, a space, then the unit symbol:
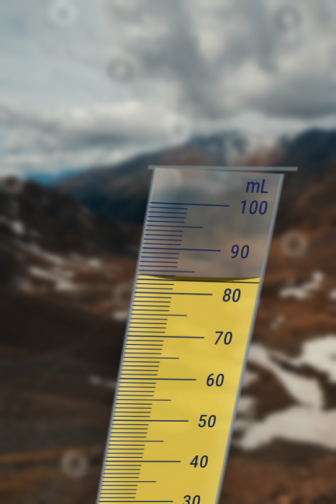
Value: 83 mL
